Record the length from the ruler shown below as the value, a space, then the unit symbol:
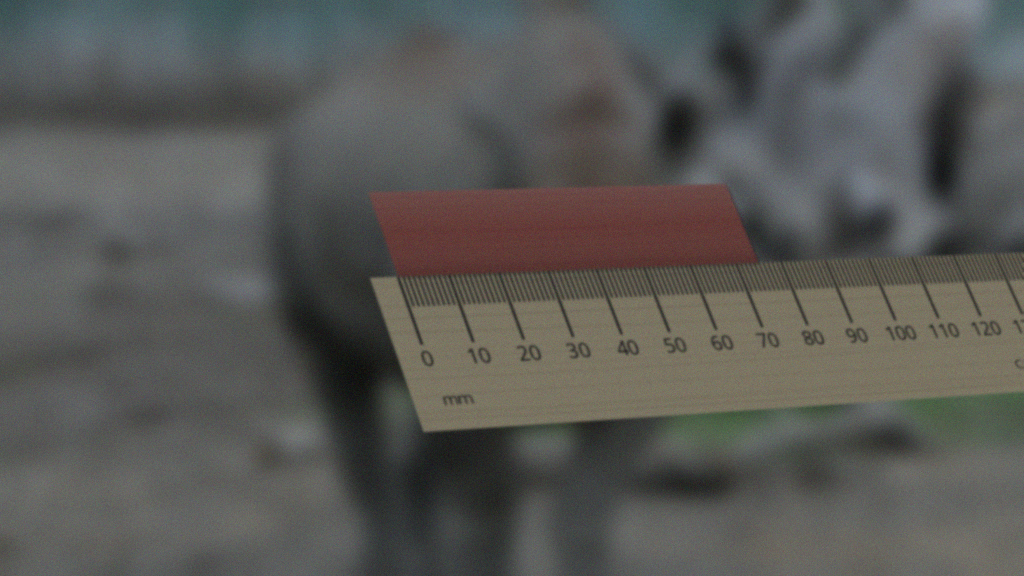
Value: 75 mm
